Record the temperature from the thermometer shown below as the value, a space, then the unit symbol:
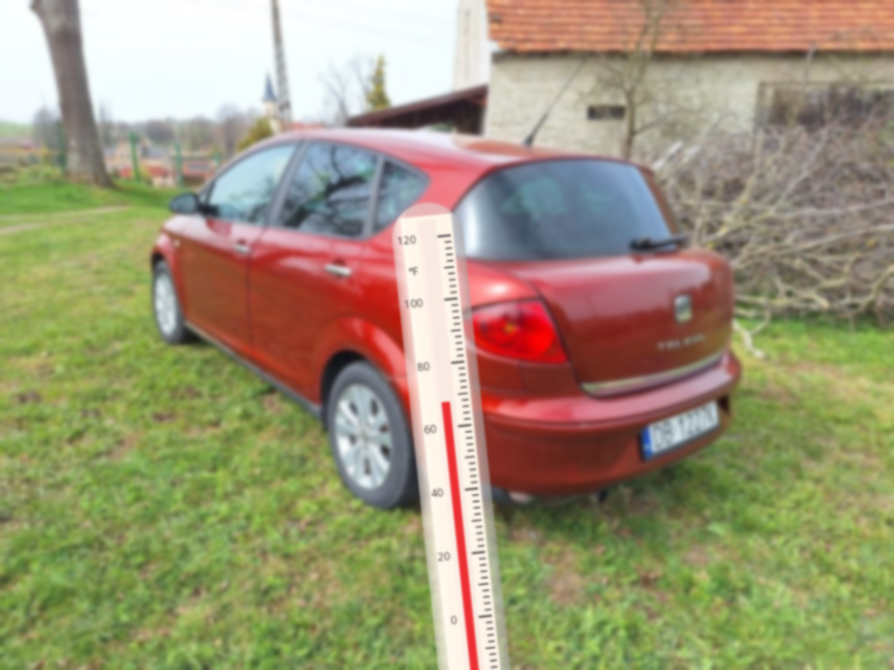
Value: 68 °F
